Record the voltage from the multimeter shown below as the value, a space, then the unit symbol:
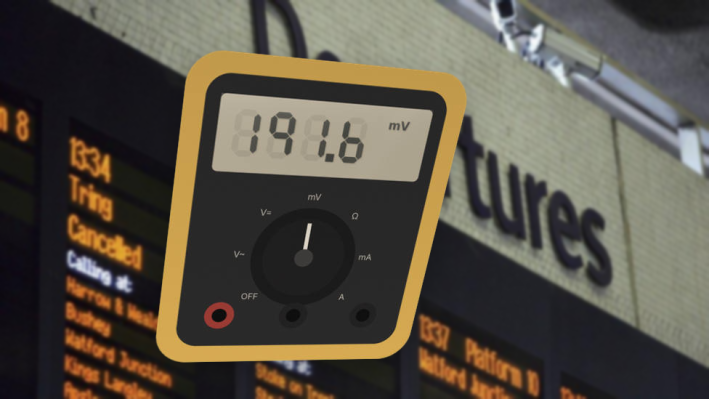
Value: 191.6 mV
